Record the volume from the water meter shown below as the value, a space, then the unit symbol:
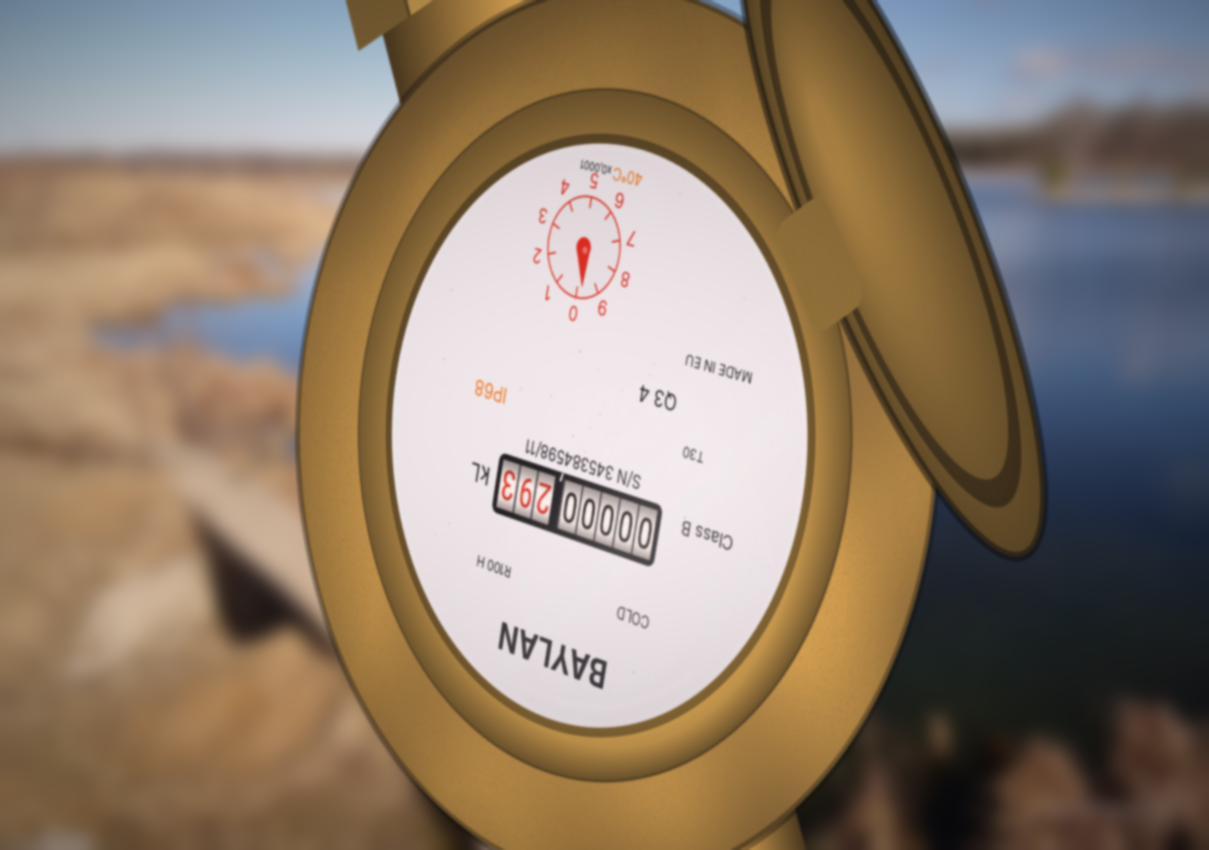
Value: 0.2929 kL
